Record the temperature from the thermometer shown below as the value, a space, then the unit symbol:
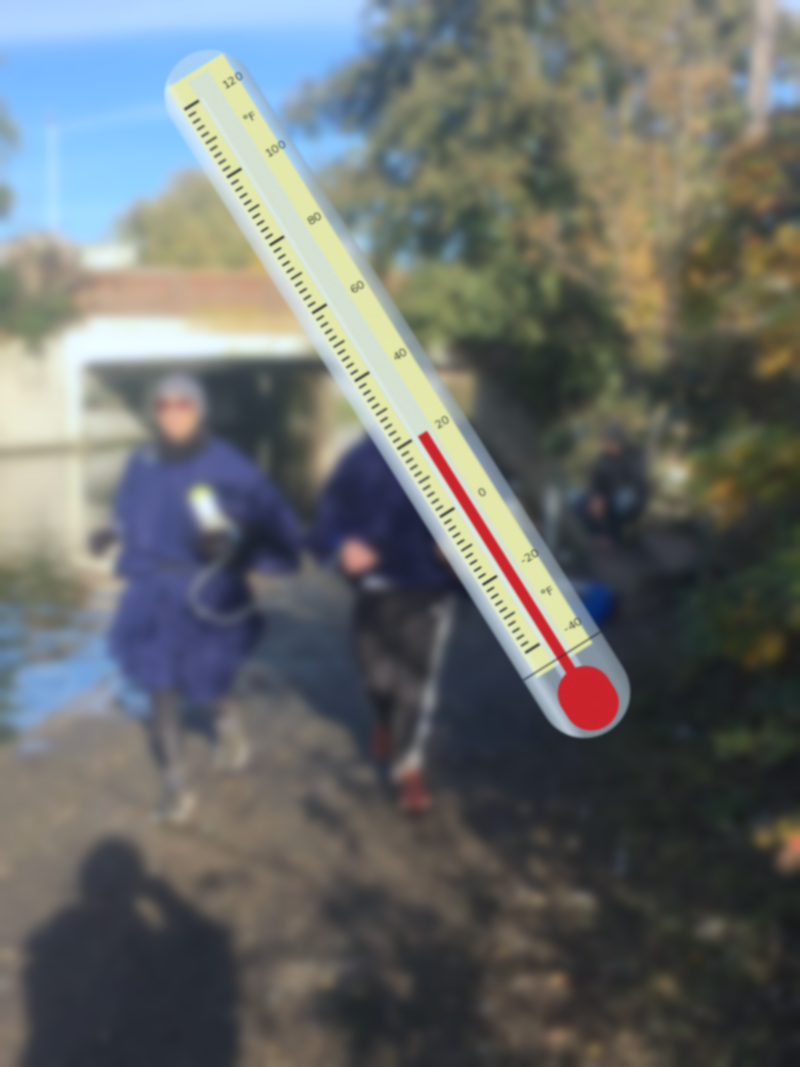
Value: 20 °F
